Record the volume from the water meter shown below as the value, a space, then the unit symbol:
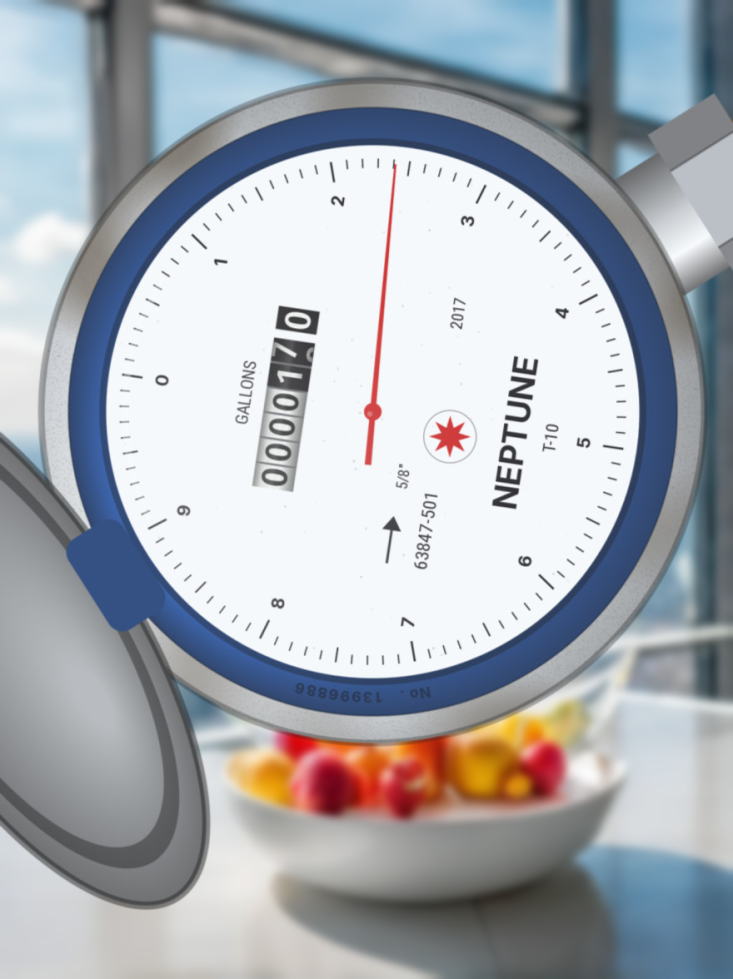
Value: 172.4 gal
